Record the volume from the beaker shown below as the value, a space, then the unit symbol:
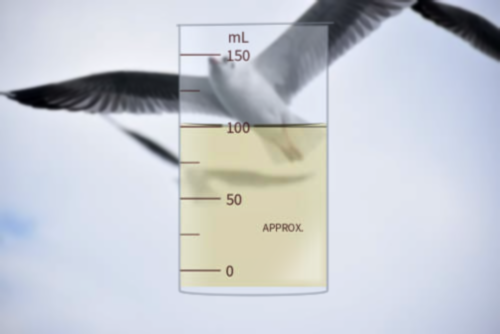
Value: 100 mL
